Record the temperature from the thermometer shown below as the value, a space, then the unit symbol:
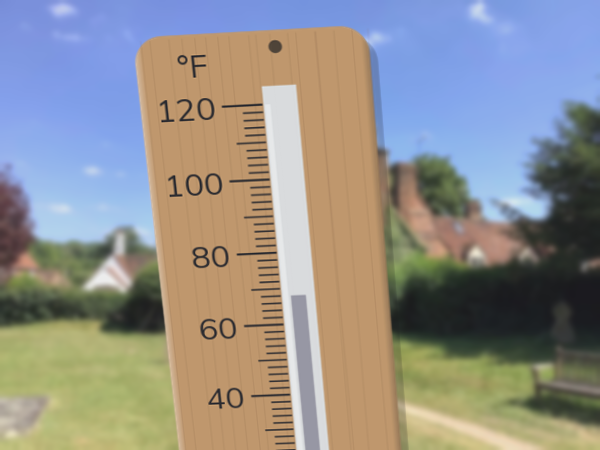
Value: 68 °F
